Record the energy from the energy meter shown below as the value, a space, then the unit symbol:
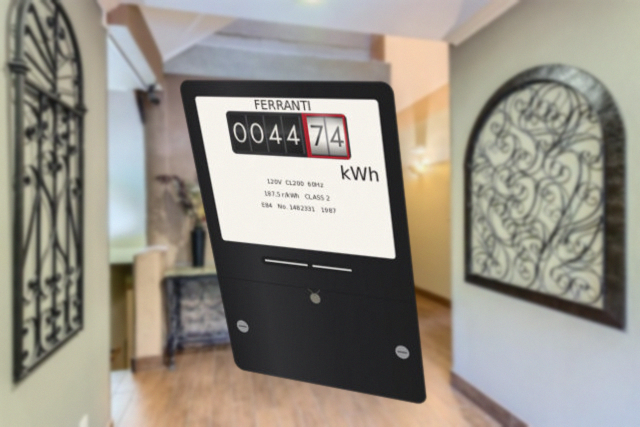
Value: 44.74 kWh
